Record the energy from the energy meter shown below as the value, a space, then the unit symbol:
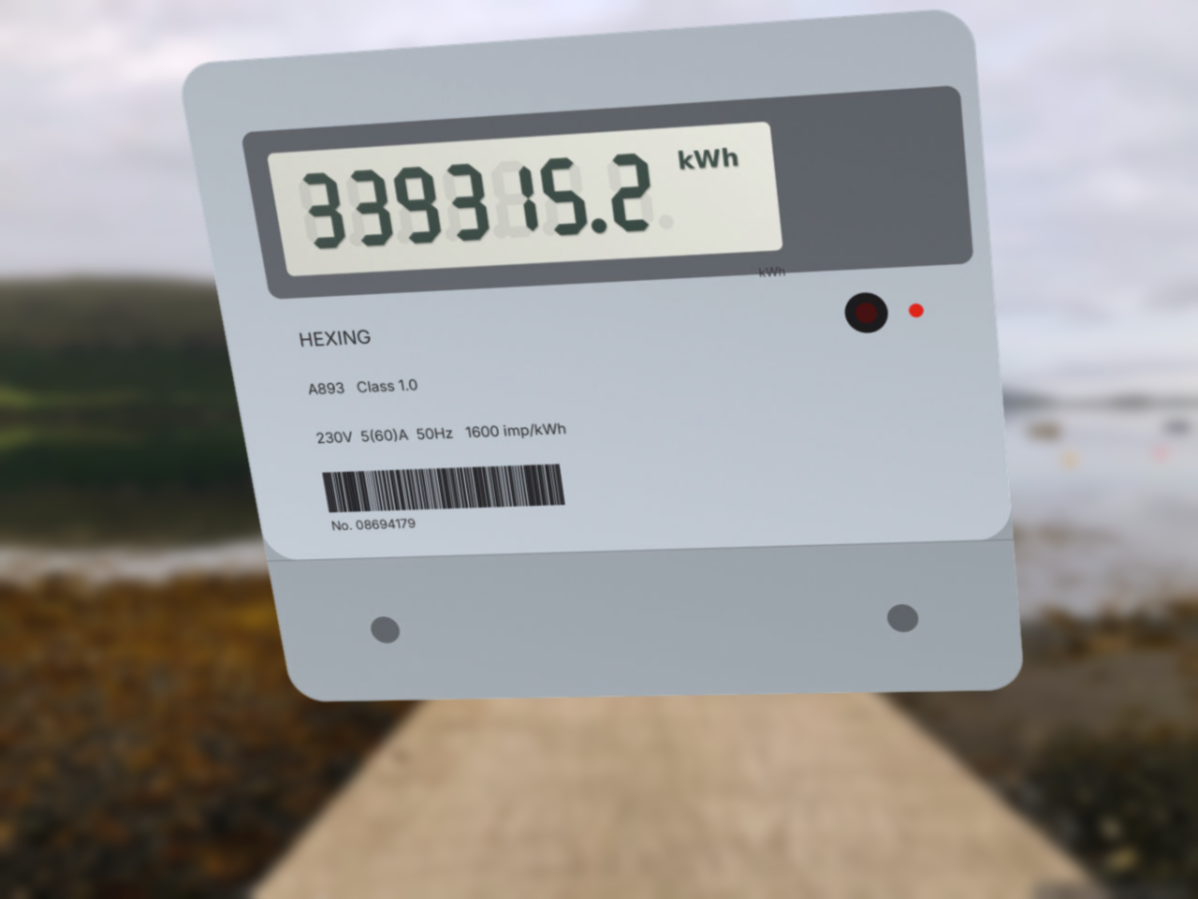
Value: 339315.2 kWh
